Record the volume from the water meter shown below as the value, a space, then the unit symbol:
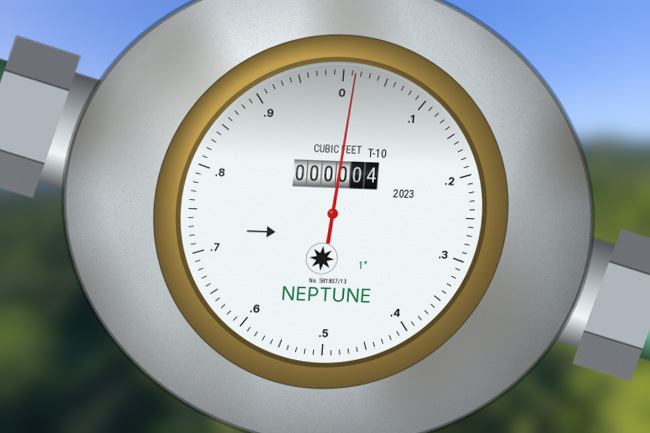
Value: 4.01 ft³
